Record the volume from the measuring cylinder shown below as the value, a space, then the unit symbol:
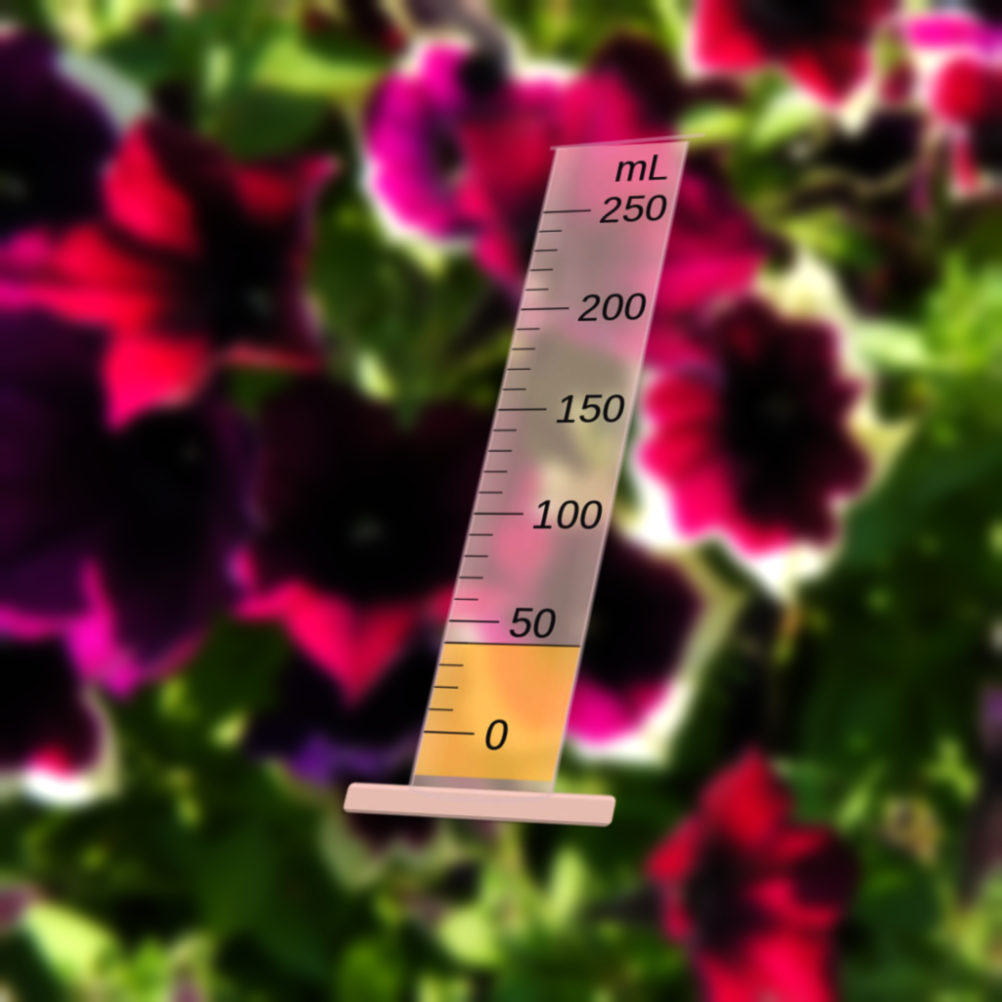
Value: 40 mL
